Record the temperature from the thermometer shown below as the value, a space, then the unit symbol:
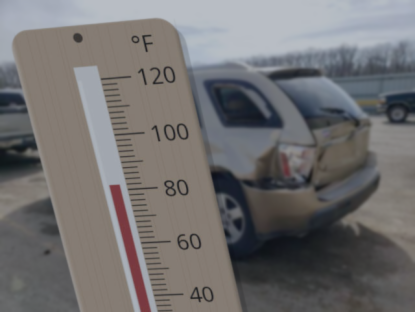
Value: 82 °F
